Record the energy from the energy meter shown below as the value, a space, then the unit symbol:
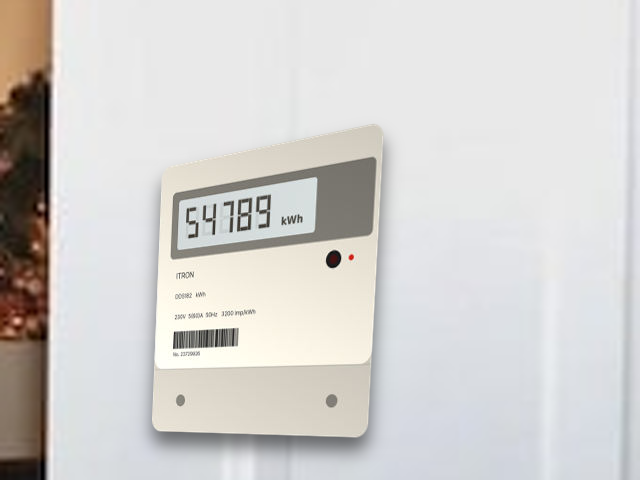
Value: 54789 kWh
